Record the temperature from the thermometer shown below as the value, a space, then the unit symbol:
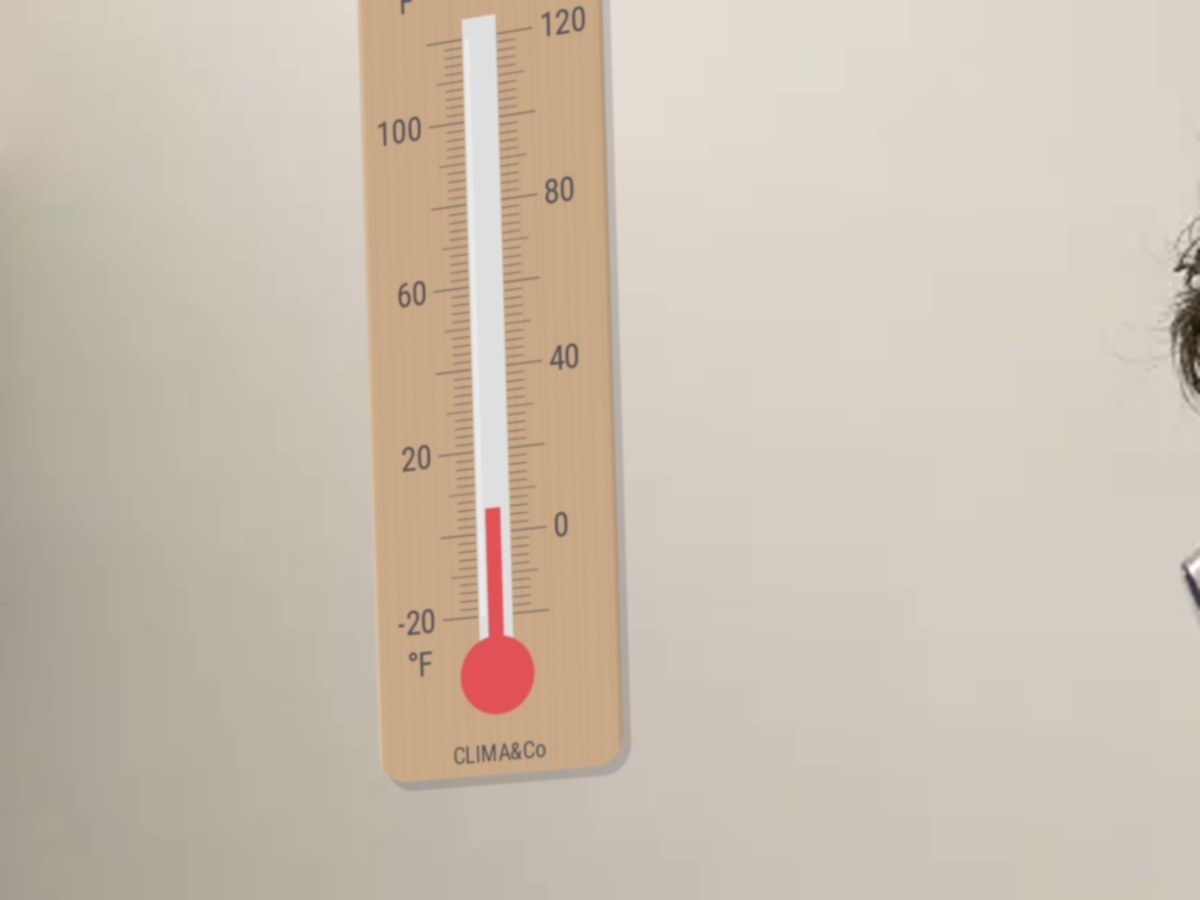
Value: 6 °F
